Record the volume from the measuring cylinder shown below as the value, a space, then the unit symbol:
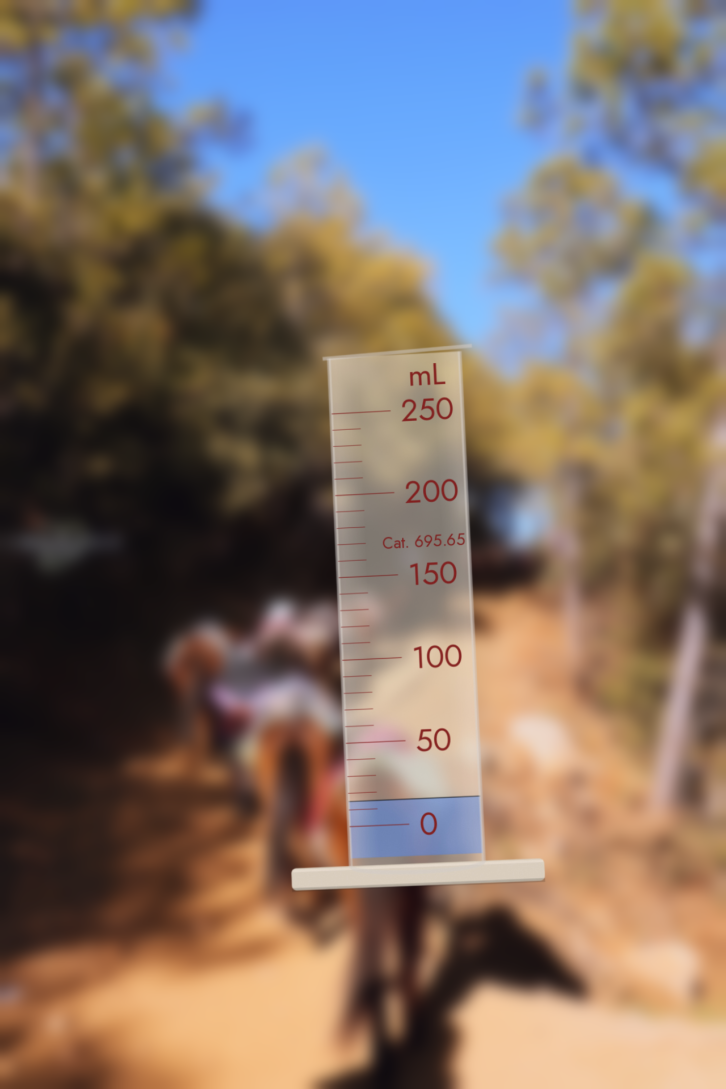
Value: 15 mL
